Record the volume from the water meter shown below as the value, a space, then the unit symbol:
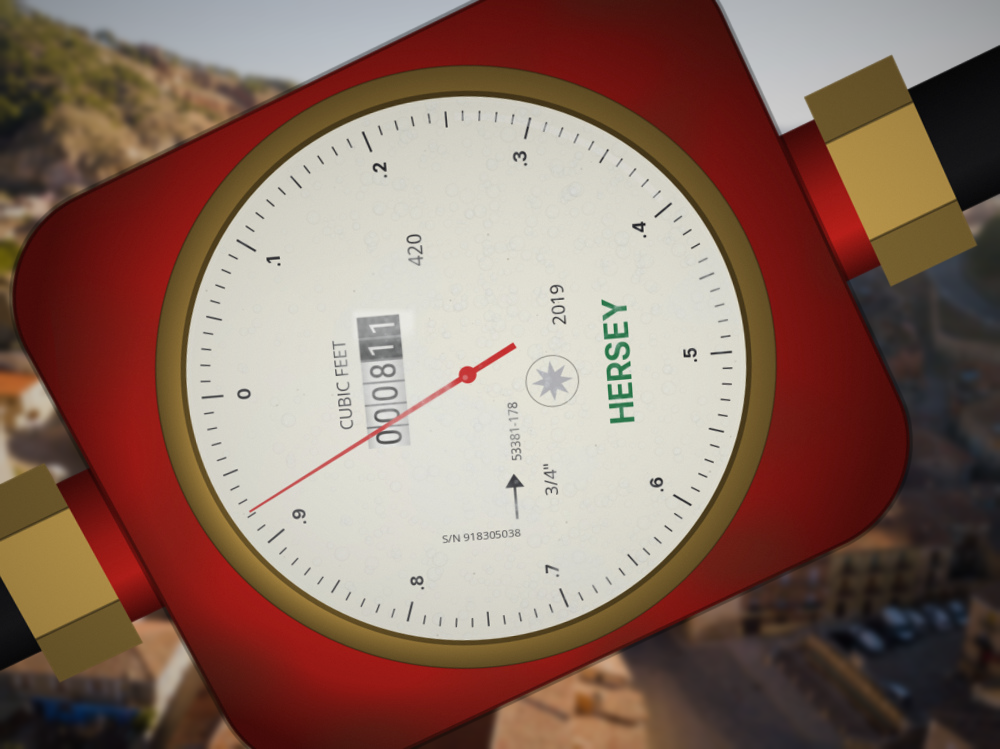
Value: 810.92 ft³
